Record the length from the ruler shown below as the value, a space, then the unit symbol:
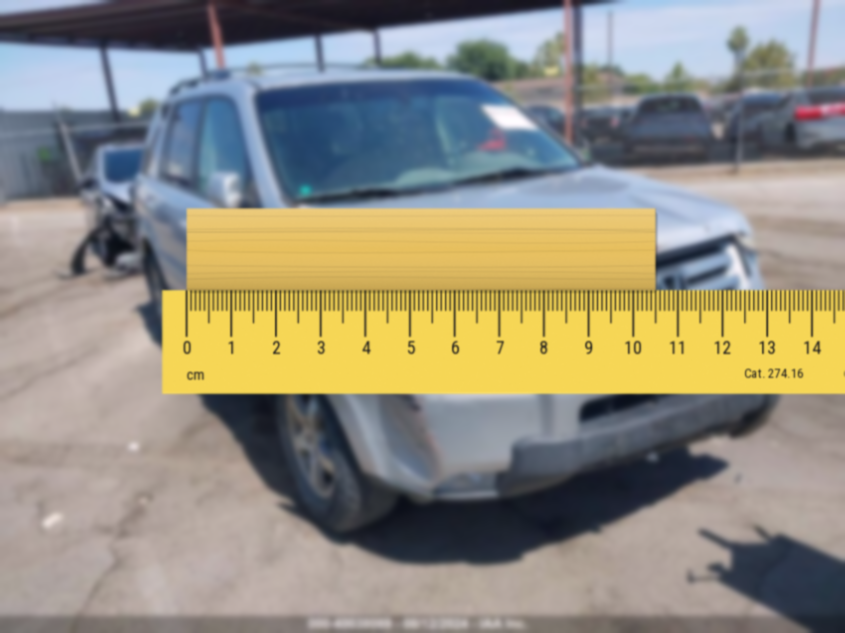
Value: 10.5 cm
